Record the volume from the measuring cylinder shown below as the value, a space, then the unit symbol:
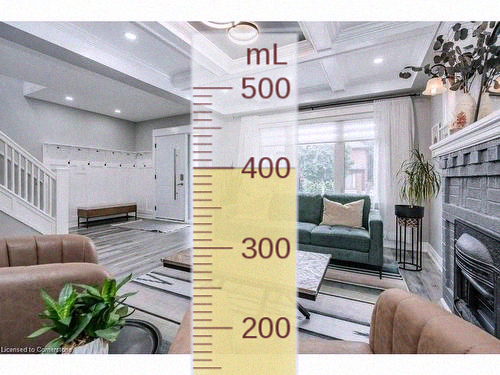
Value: 400 mL
